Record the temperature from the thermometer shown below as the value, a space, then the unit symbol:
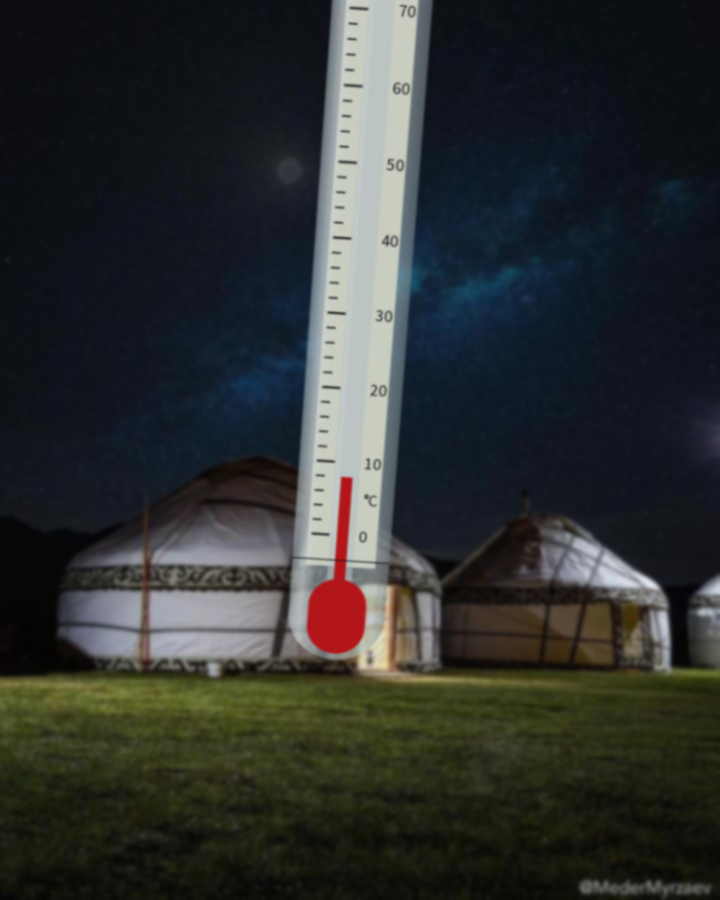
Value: 8 °C
